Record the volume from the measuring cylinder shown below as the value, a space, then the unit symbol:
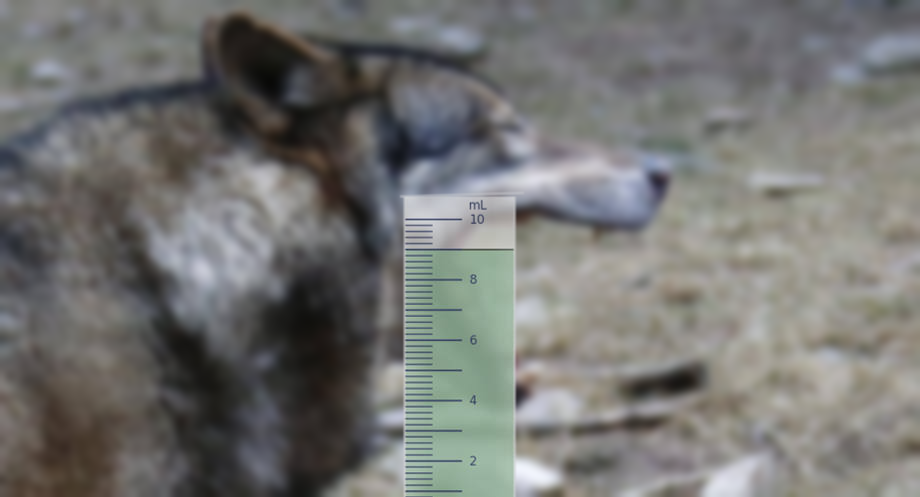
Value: 9 mL
